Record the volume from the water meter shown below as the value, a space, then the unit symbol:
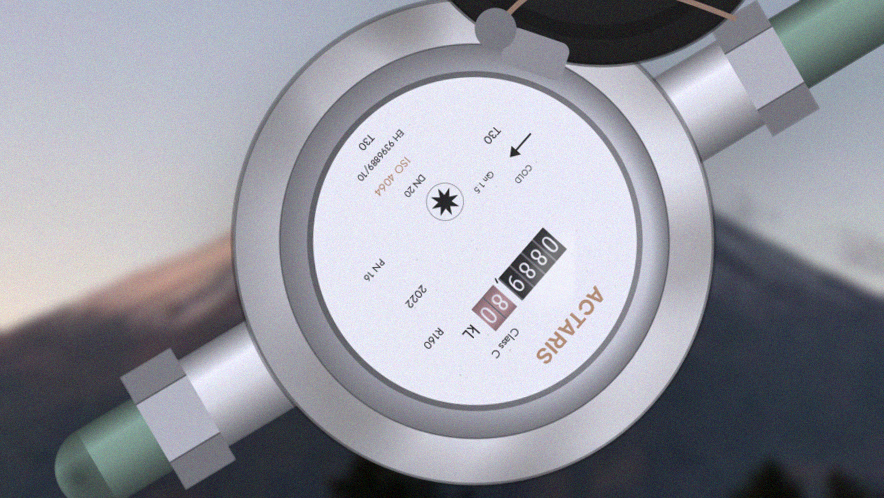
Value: 889.80 kL
